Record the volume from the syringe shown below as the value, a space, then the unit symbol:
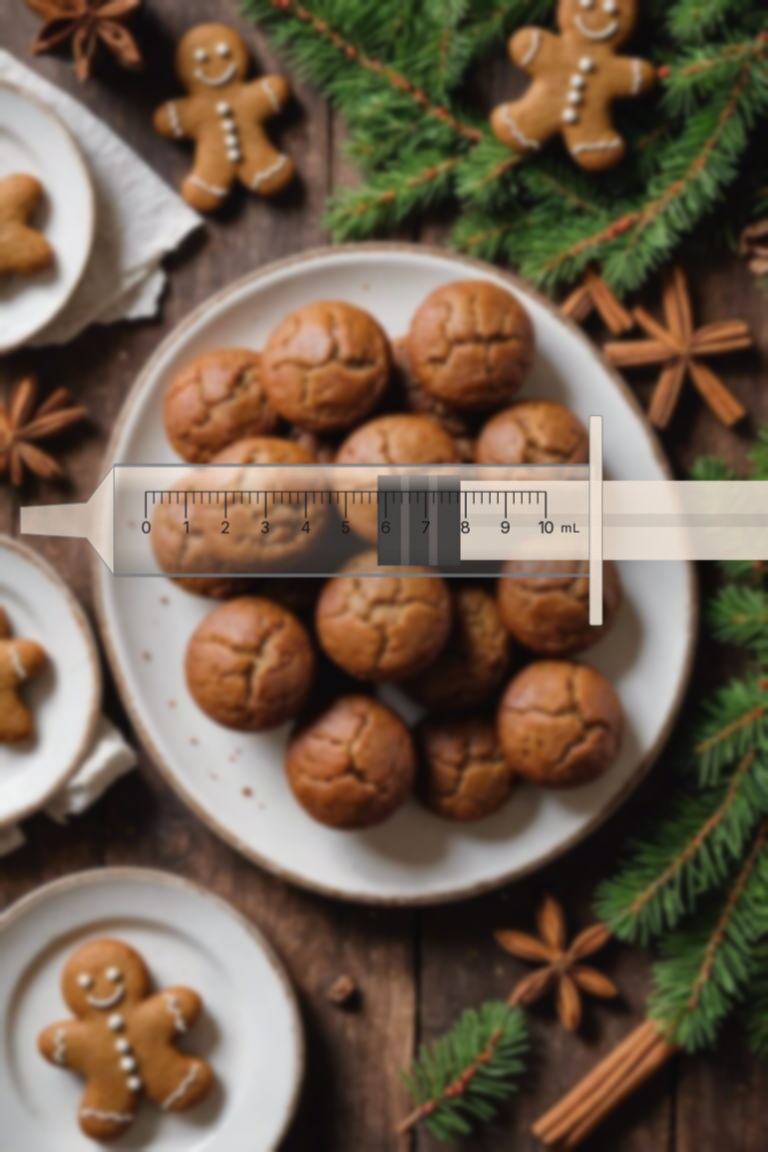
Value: 5.8 mL
